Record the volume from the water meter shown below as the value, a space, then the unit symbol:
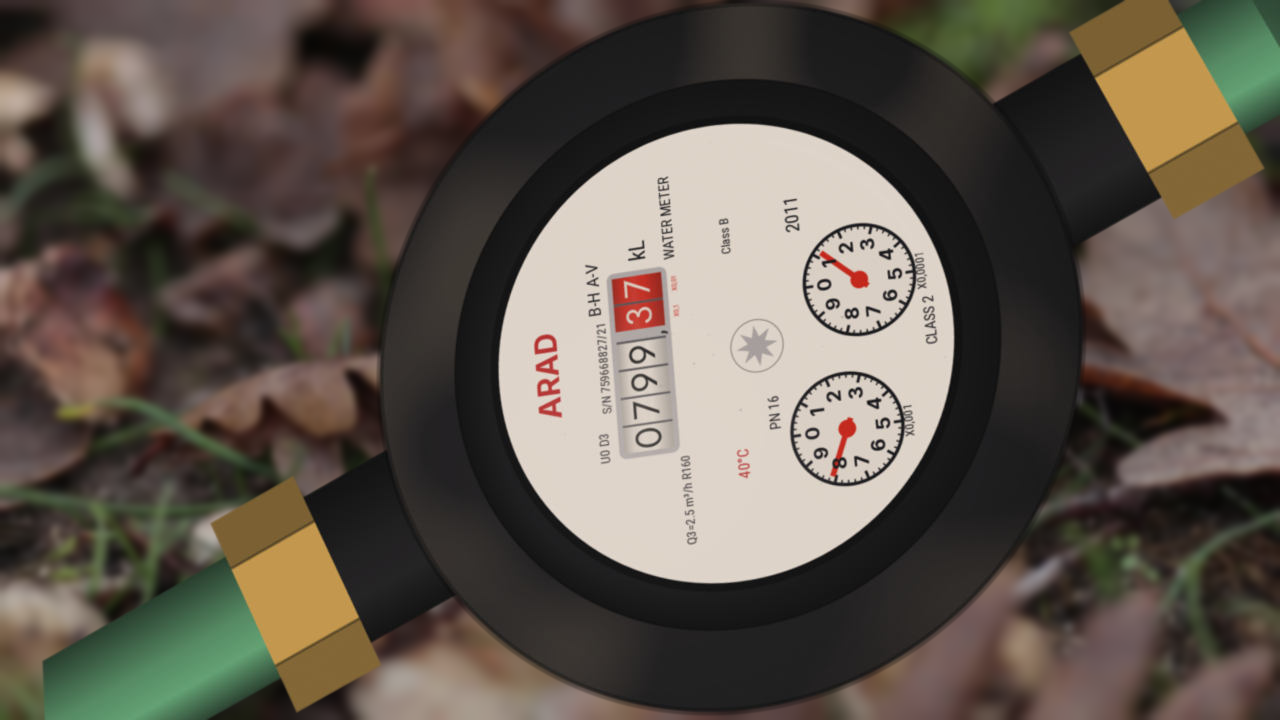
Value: 799.3781 kL
